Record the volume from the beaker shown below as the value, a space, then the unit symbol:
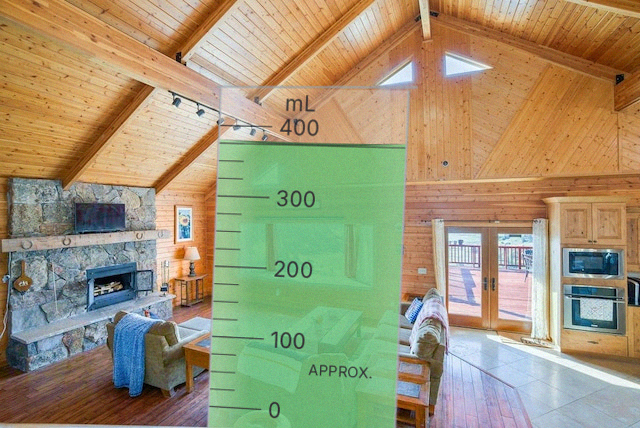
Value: 375 mL
